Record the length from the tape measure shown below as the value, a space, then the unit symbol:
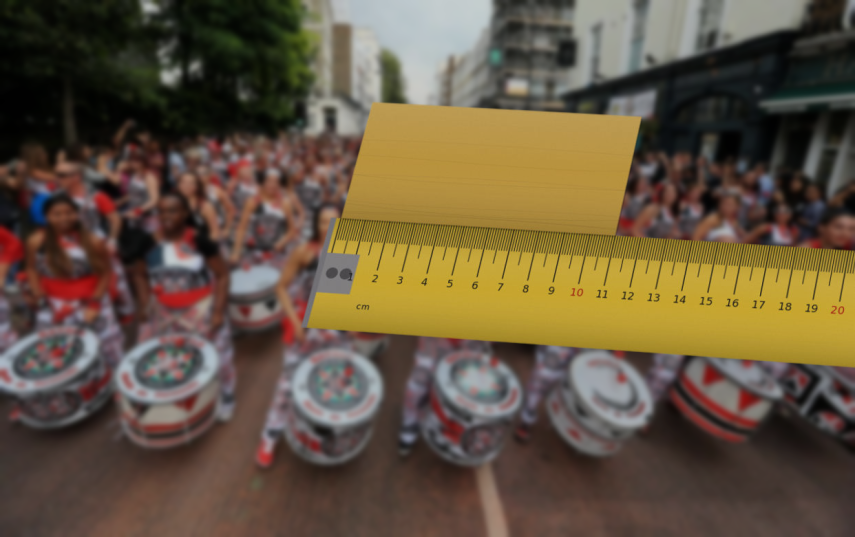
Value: 11 cm
